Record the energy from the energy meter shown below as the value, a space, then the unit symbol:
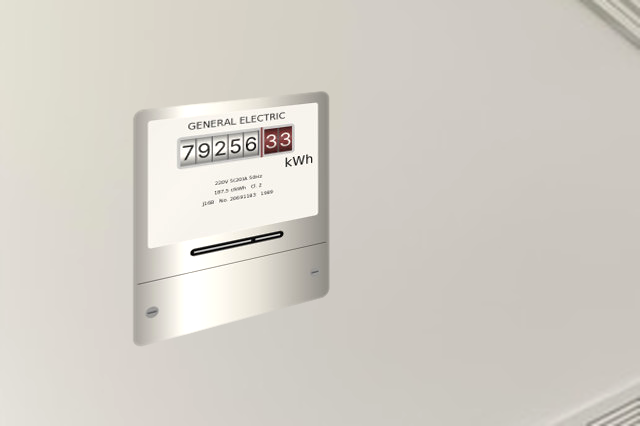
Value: 79256.33 kWh
